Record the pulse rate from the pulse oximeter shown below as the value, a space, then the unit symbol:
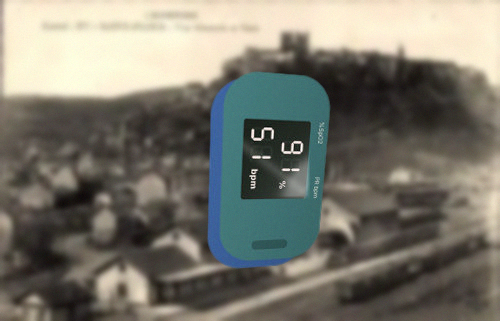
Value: 51 bpm
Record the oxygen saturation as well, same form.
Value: 91 %
